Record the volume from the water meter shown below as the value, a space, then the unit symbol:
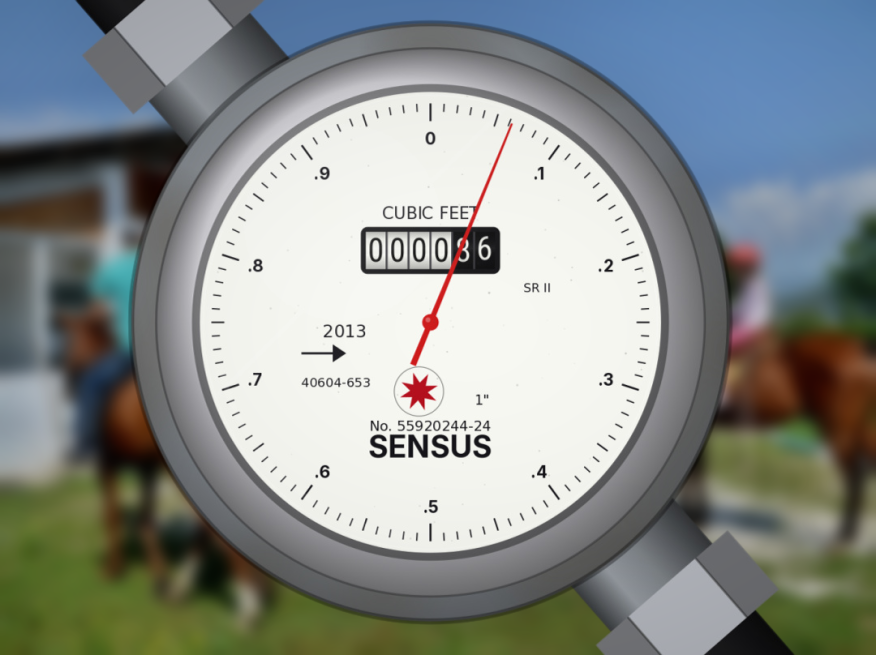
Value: 86.06 ft³
